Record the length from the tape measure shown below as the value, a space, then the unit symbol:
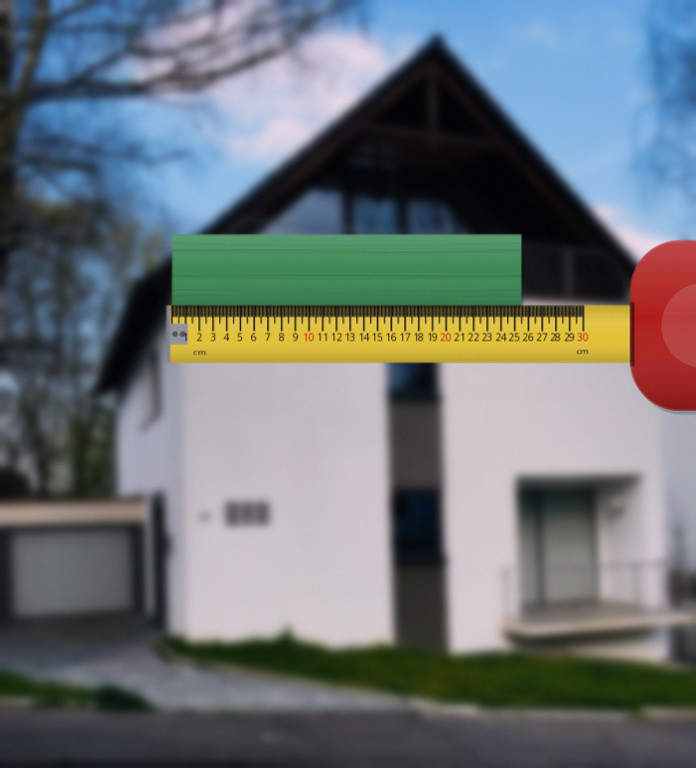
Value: 25.5 cm
